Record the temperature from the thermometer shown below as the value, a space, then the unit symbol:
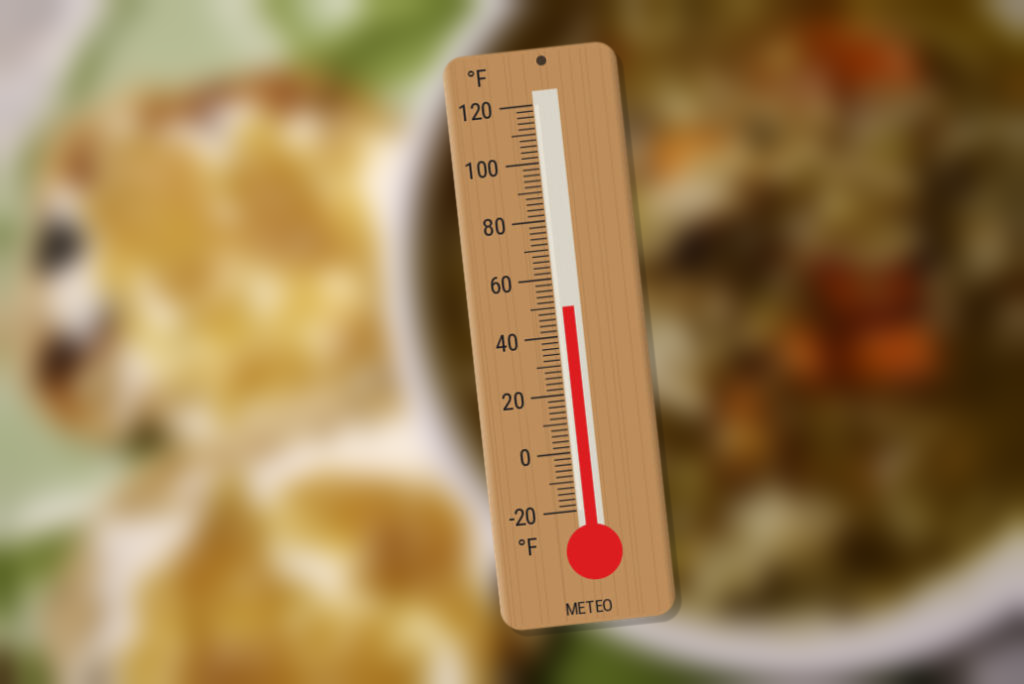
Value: 50 °F
